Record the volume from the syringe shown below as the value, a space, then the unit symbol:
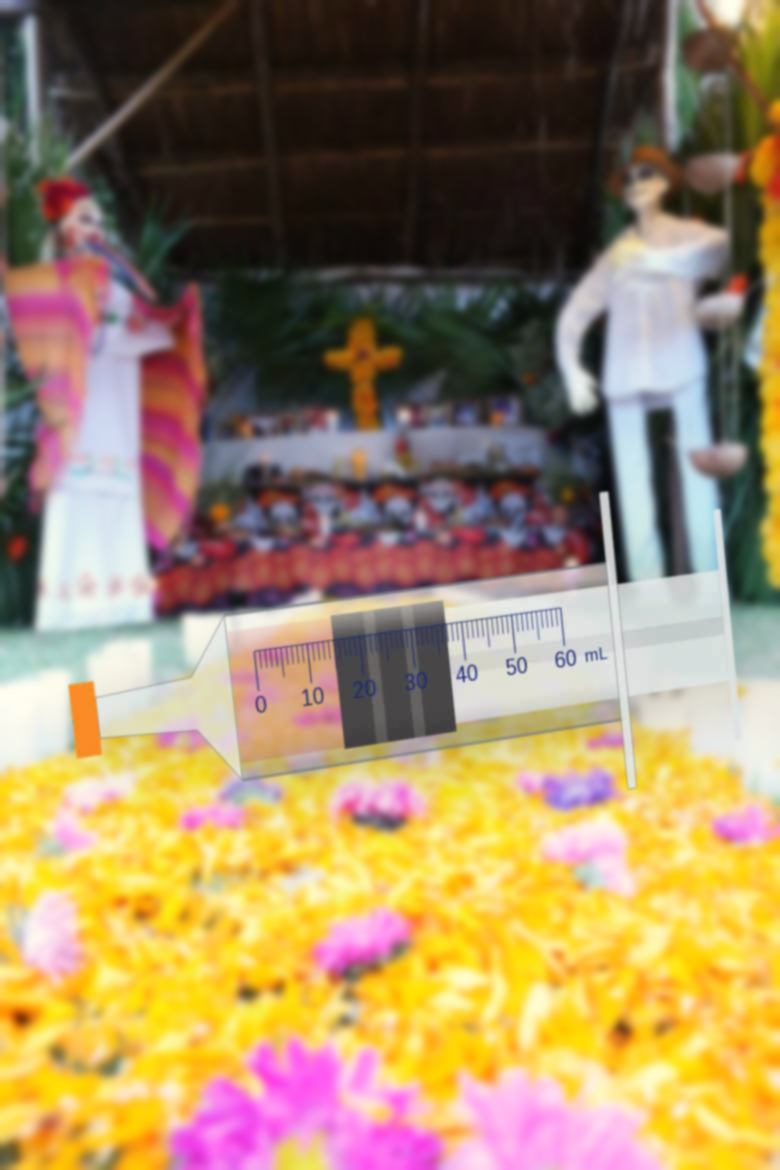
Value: 15 mL
